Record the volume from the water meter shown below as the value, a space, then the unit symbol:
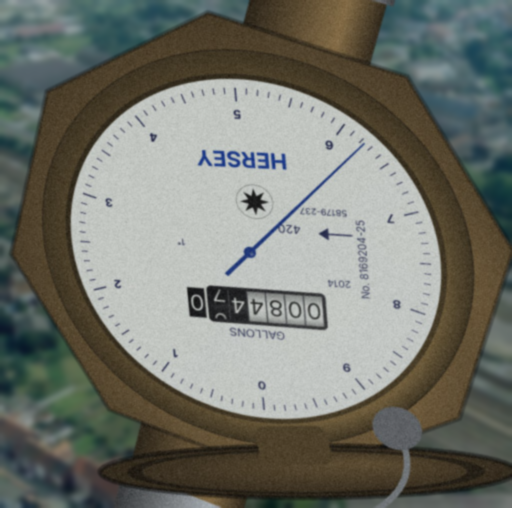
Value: 84466.2 gal
